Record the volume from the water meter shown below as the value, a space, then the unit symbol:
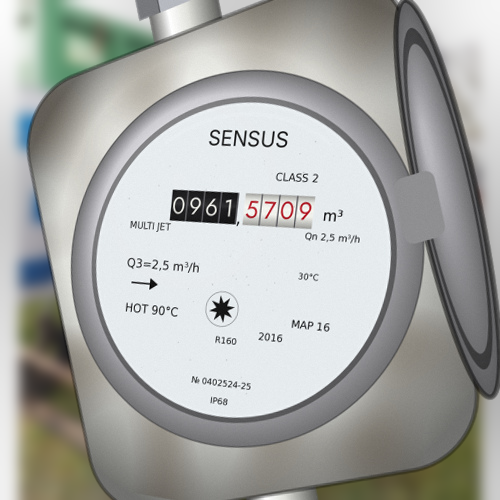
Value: 961.5709 m³
